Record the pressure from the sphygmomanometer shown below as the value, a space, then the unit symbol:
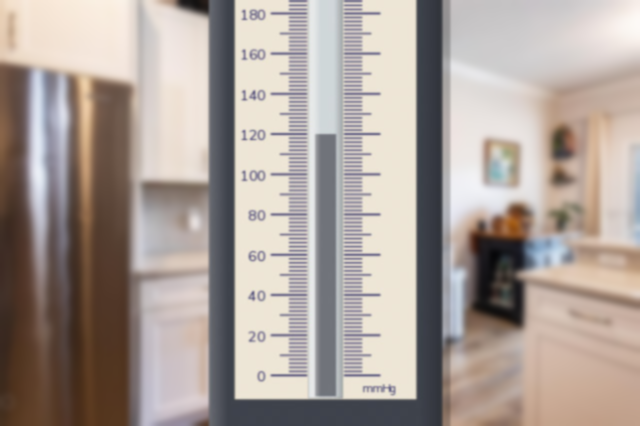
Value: 120 mmHg
